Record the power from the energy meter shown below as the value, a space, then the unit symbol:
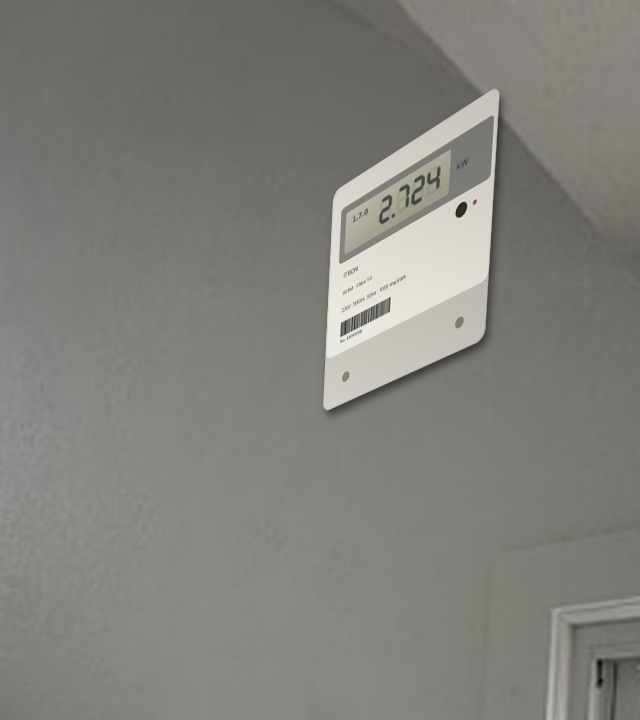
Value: 2.724 kW
